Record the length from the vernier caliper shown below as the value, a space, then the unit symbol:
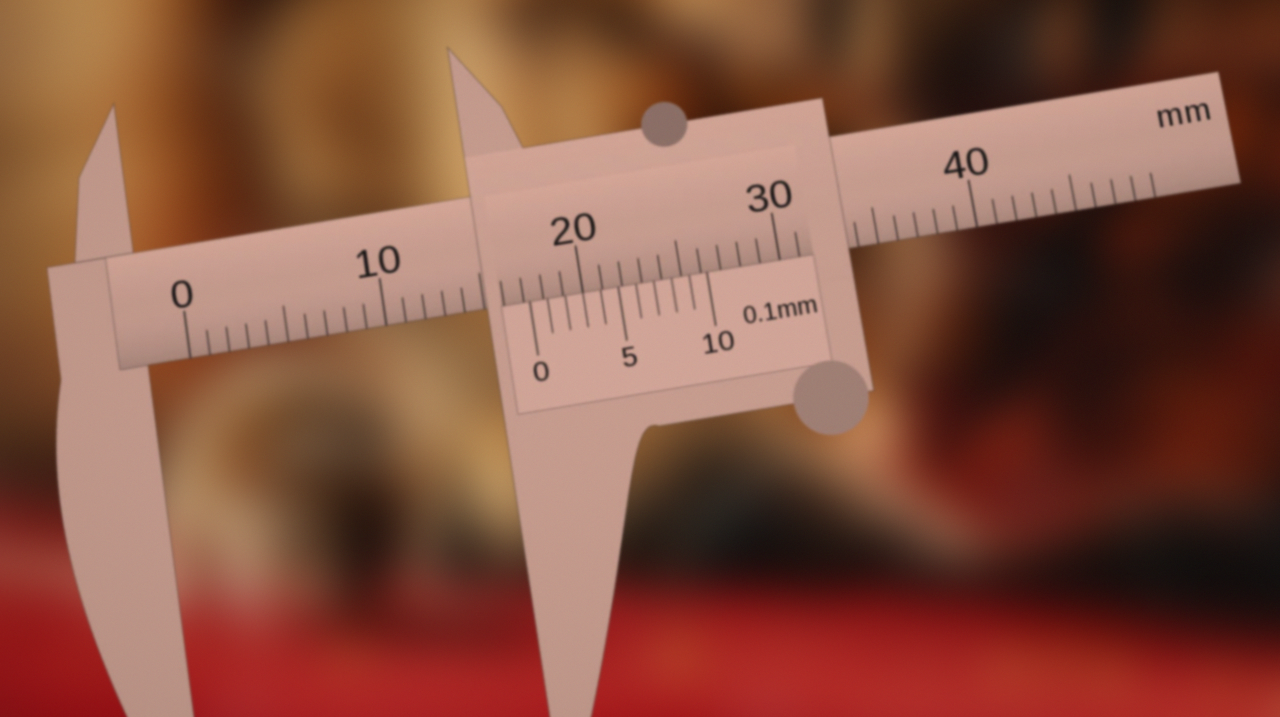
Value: 17.3 mm
